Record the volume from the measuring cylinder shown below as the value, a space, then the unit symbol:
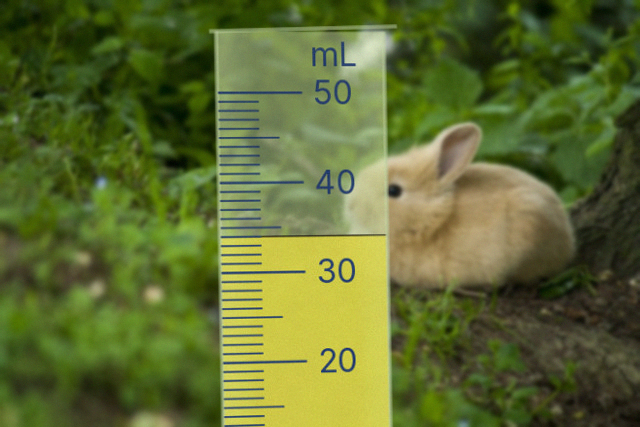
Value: 34 mL
